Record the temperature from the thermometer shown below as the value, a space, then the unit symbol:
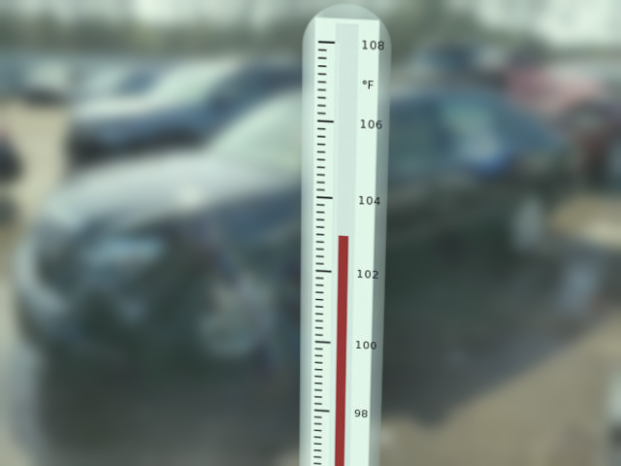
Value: 103 °F
